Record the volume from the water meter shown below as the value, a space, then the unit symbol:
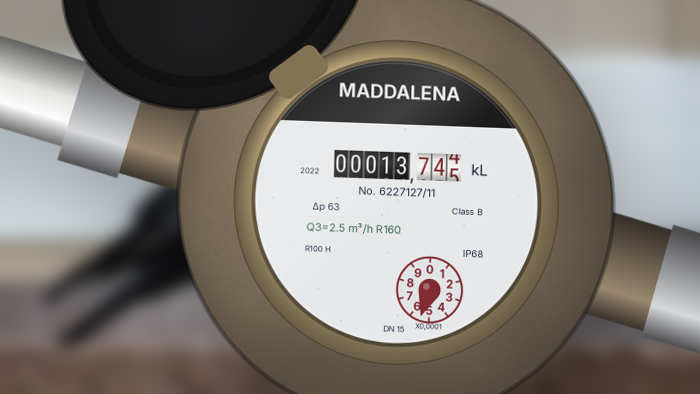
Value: 13.7445 kL
